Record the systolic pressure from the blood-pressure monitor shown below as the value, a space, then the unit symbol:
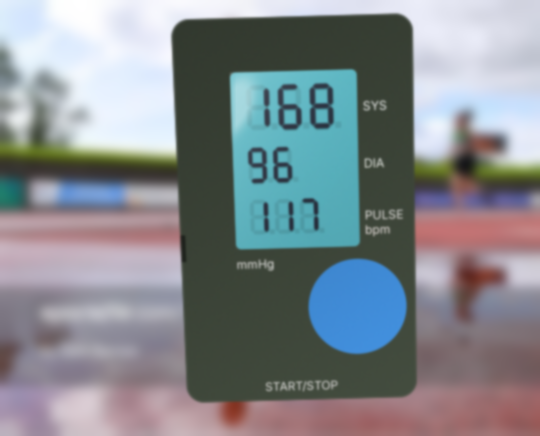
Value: 168 mmHg
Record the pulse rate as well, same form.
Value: 117 bpm
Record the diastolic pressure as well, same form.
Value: 96 mmHg
